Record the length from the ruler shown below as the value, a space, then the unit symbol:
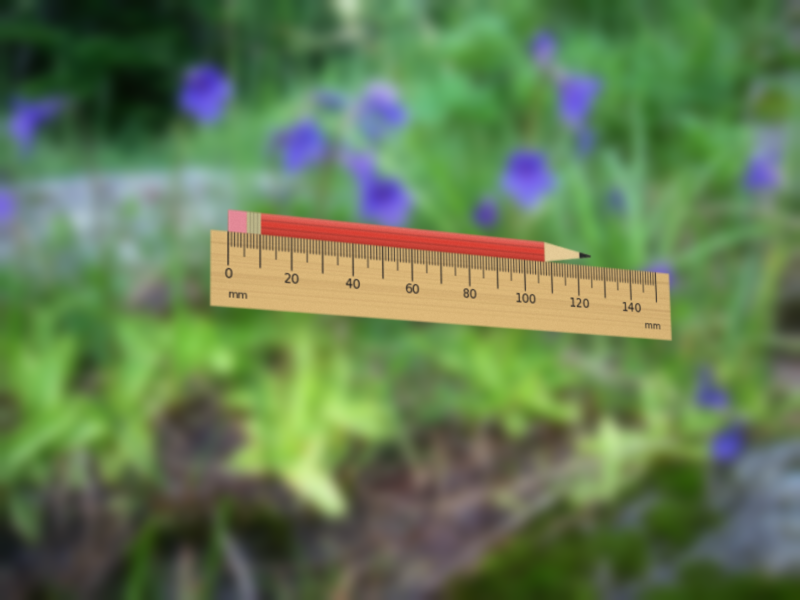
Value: 125 mm
